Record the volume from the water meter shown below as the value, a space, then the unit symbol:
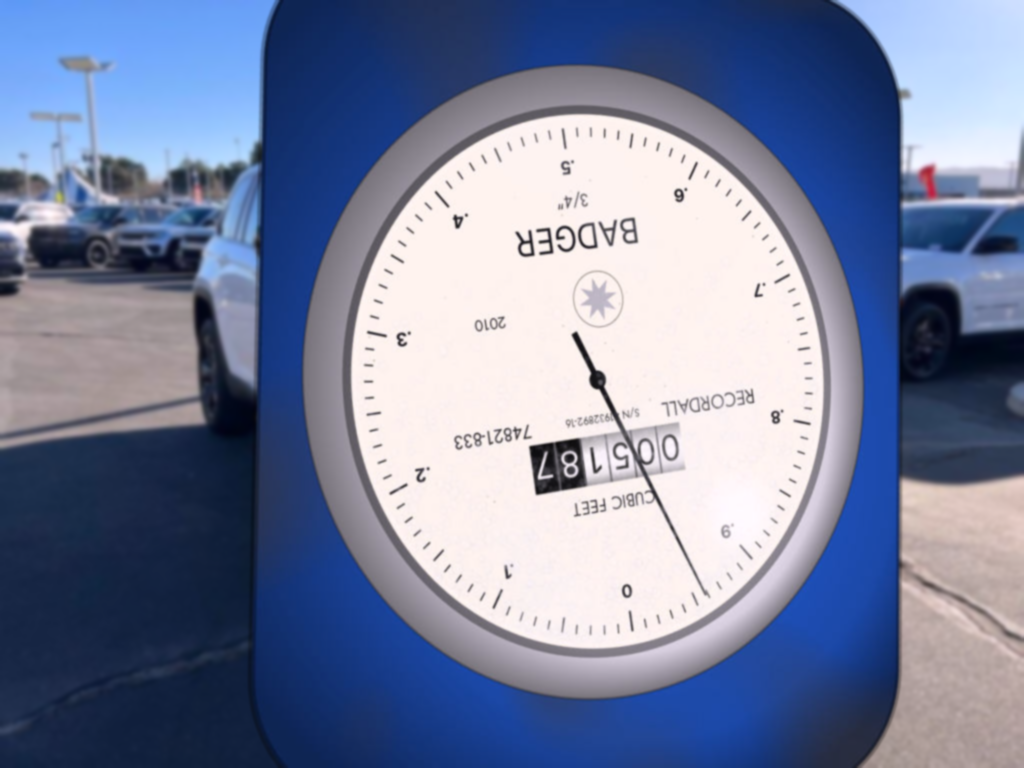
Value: 5186.94 ft³
